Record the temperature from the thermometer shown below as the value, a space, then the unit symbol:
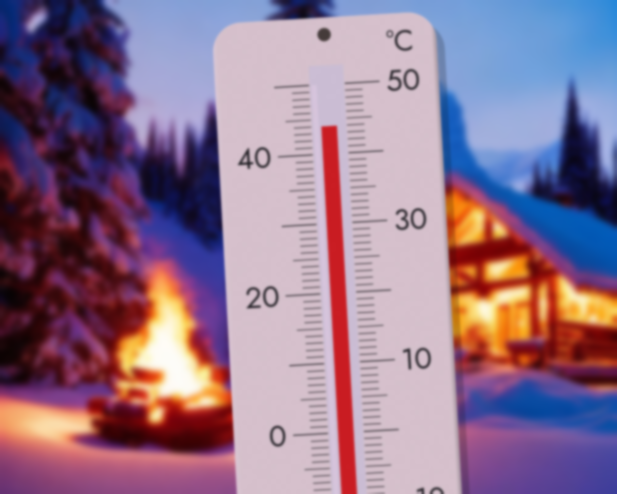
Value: 44 °C
